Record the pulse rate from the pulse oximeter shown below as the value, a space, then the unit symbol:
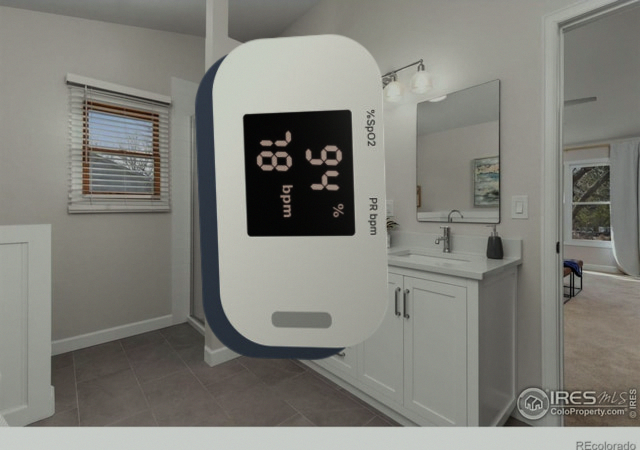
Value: 78 bpm
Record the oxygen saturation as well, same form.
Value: 94 %
